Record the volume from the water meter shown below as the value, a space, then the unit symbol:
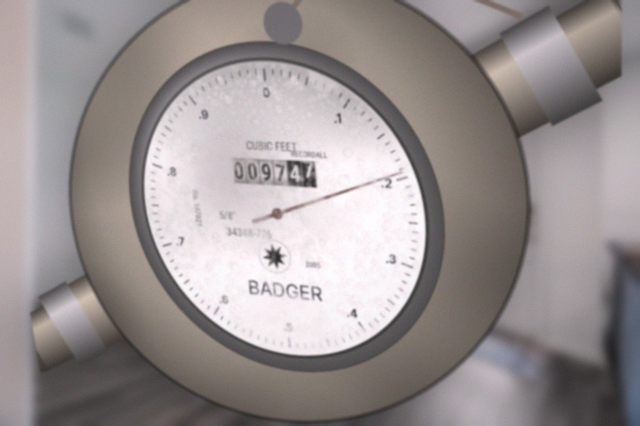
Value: 9747.19 ft³
